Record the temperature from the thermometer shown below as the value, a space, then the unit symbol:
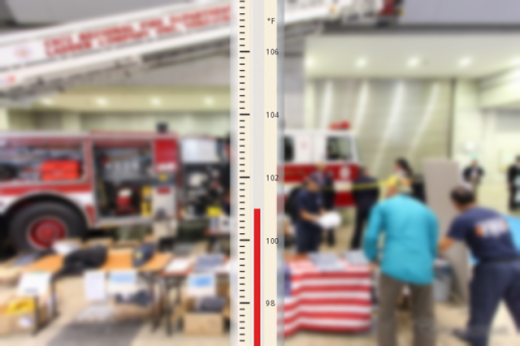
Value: 101 °F
